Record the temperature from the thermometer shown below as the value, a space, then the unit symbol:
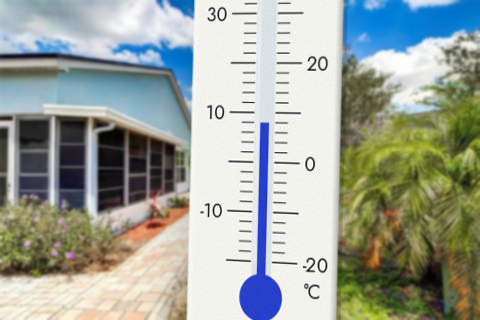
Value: 8 °C
